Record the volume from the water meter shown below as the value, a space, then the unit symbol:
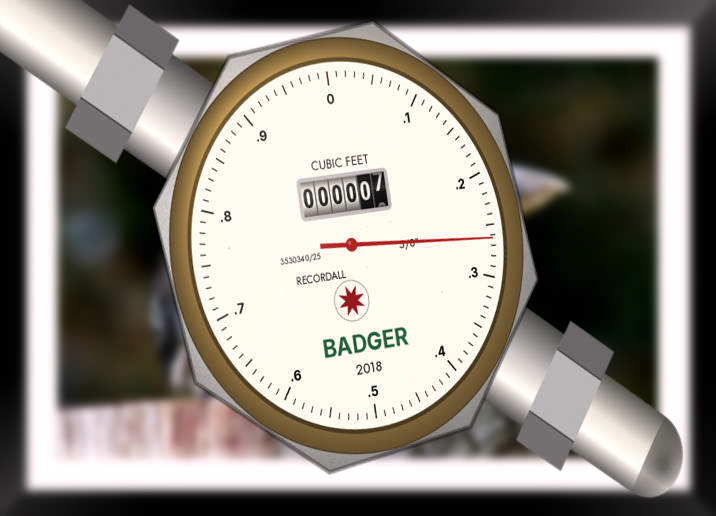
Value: 7.26 ft³
